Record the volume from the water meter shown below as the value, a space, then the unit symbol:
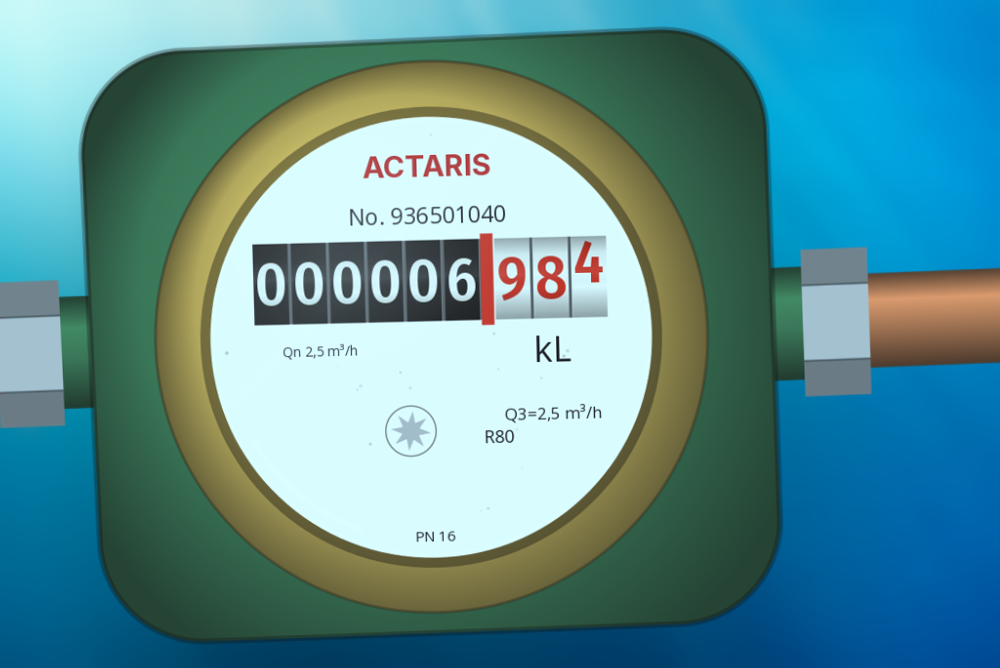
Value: 6.984 kL
